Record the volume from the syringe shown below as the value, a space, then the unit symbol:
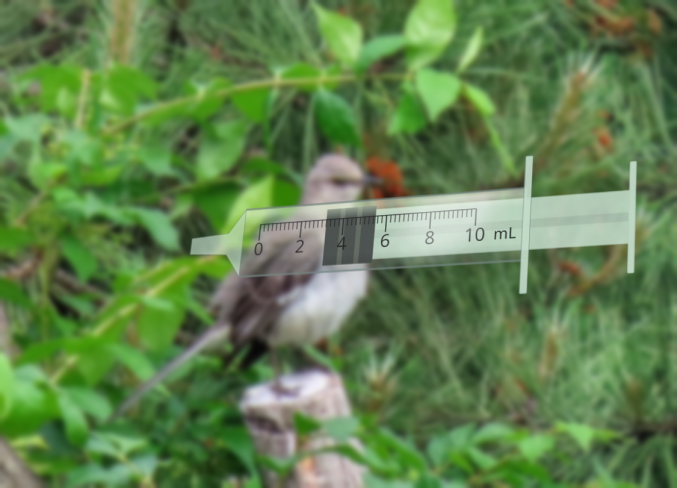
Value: 3.2 mL
